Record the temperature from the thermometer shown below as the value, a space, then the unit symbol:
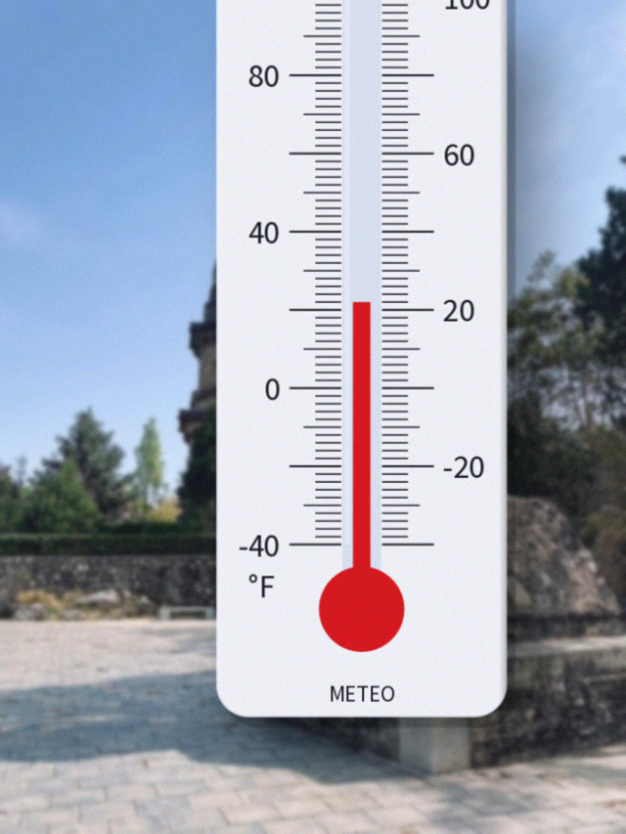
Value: 22 °F
